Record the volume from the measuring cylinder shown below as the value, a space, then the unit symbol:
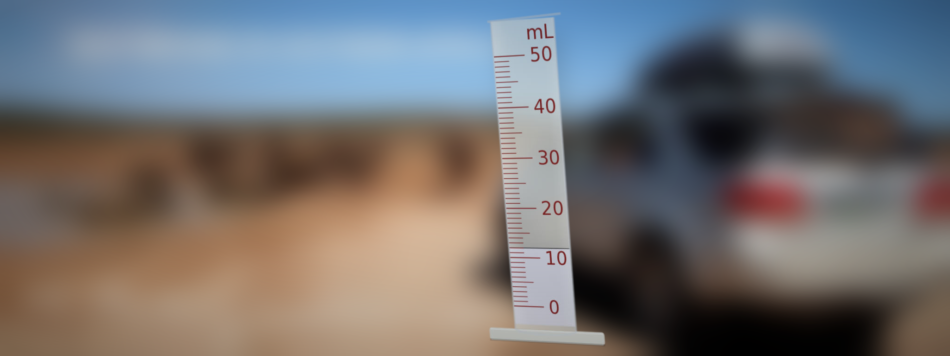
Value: 12 mL
